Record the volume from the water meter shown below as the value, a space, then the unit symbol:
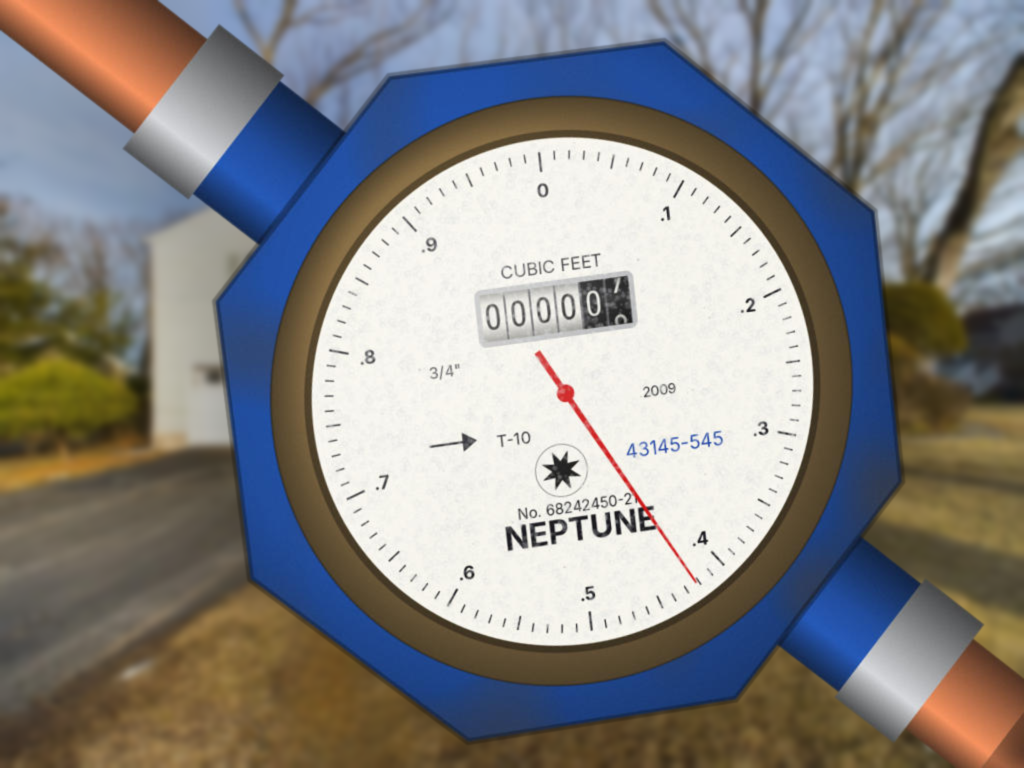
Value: 7.42 ft³
